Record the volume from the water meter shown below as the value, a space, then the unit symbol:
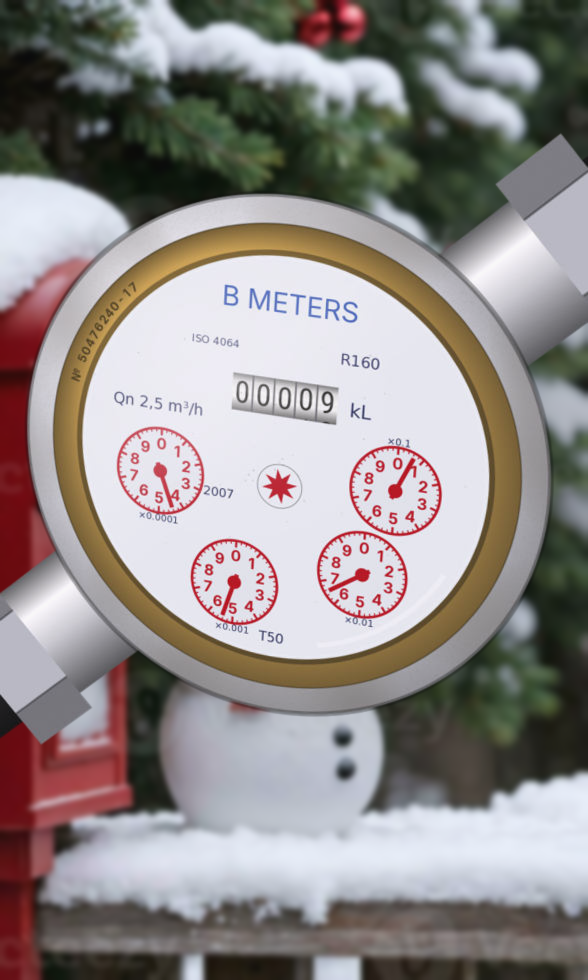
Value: 9.0654 kL
